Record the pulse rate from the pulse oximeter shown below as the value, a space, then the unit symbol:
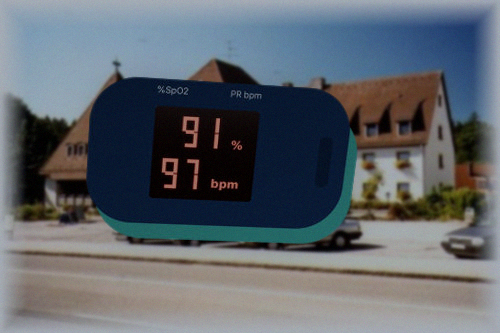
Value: 97 bpm
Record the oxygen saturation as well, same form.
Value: 91 %
